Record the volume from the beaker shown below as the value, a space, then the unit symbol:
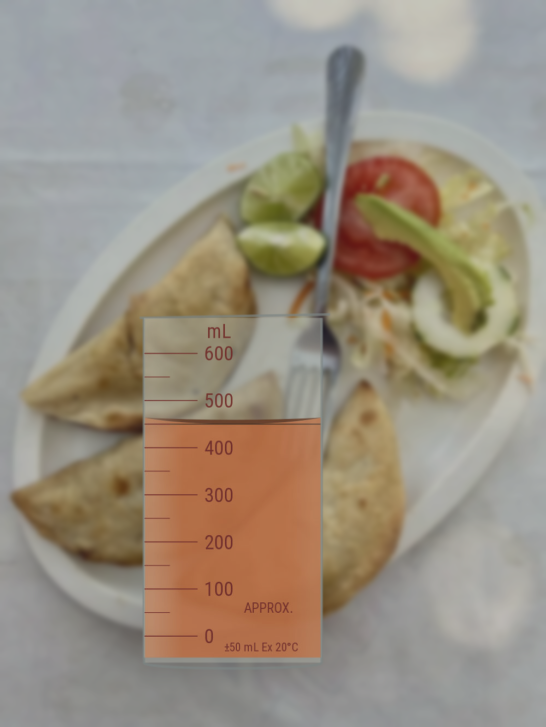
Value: 450 mL
